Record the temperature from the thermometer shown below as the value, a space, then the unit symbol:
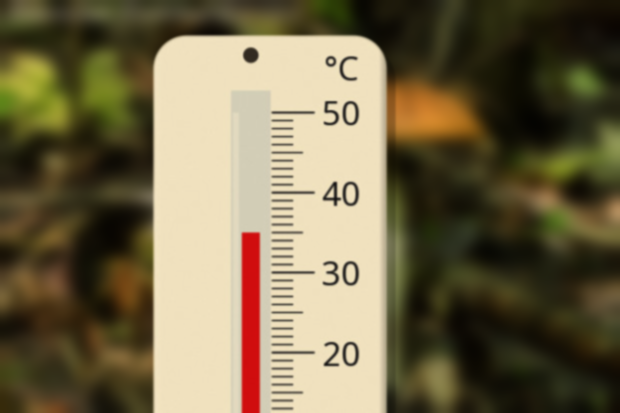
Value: 35 °C
